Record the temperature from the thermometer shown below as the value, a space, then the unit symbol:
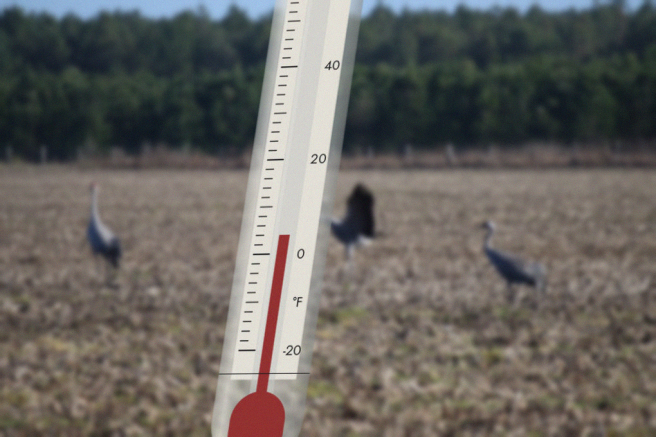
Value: 4 °F
